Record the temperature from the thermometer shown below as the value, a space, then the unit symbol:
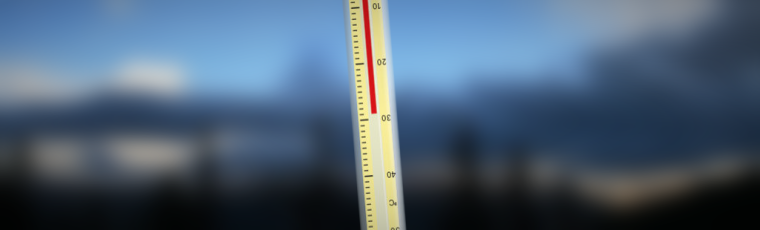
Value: 29 °C
